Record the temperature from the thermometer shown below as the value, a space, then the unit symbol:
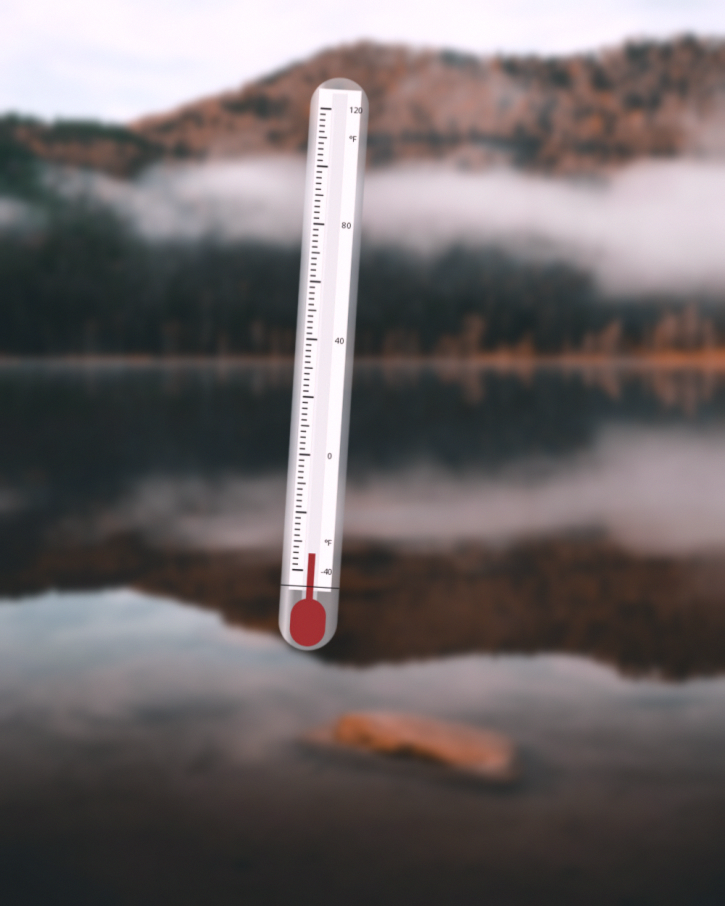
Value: -34 °F
